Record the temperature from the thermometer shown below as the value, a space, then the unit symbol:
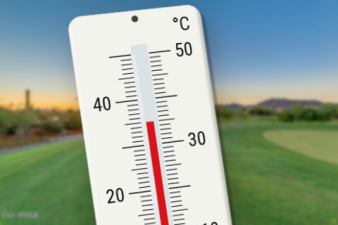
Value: 35 °C
